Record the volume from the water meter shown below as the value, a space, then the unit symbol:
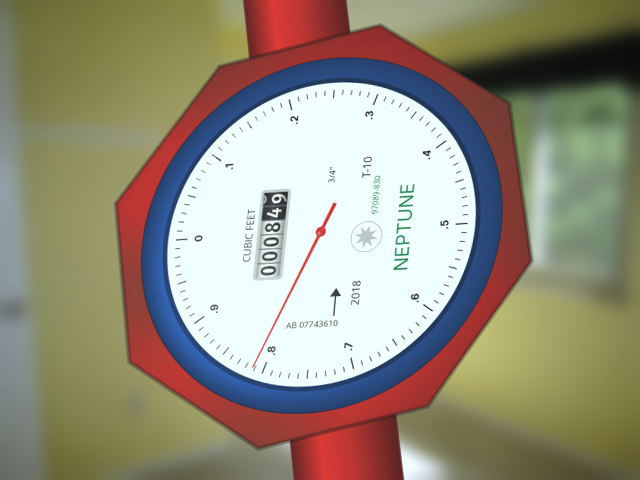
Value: 848.81 ft³
